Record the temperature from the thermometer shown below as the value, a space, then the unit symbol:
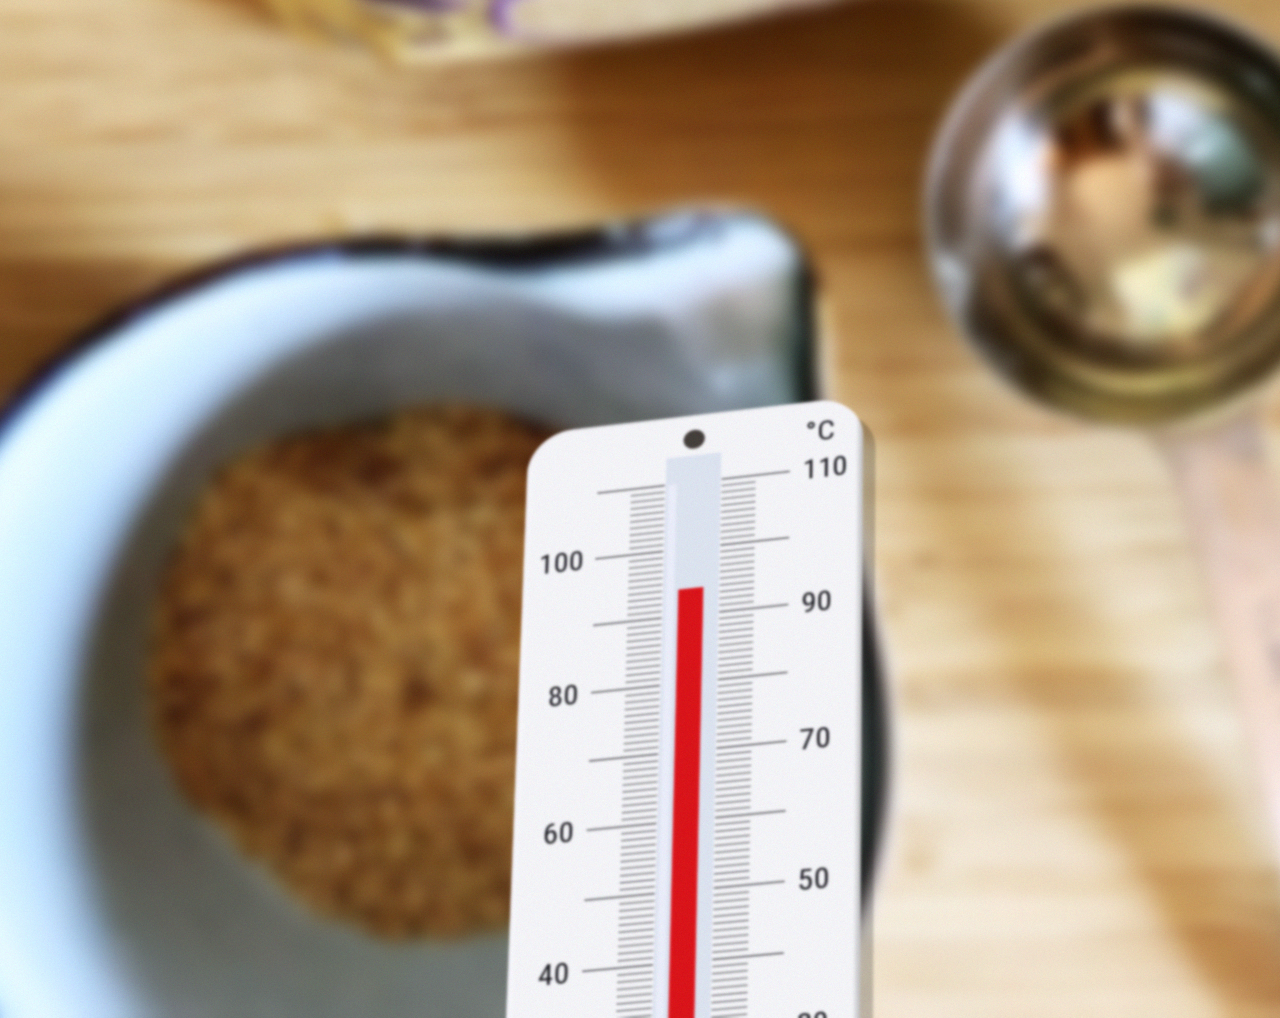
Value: 94 °C
